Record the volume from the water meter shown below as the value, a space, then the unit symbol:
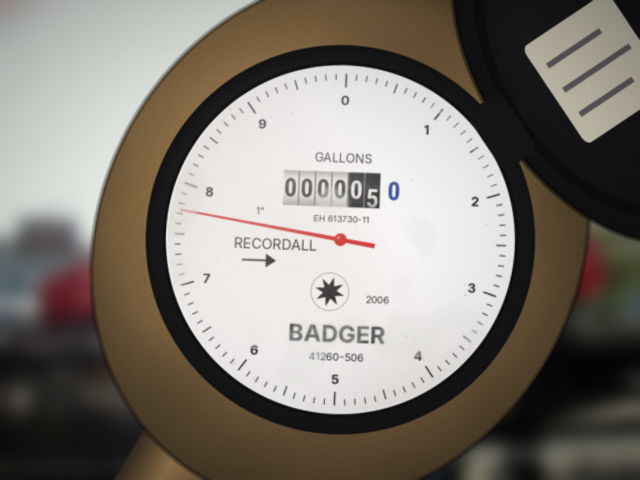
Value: 47.7 gal
